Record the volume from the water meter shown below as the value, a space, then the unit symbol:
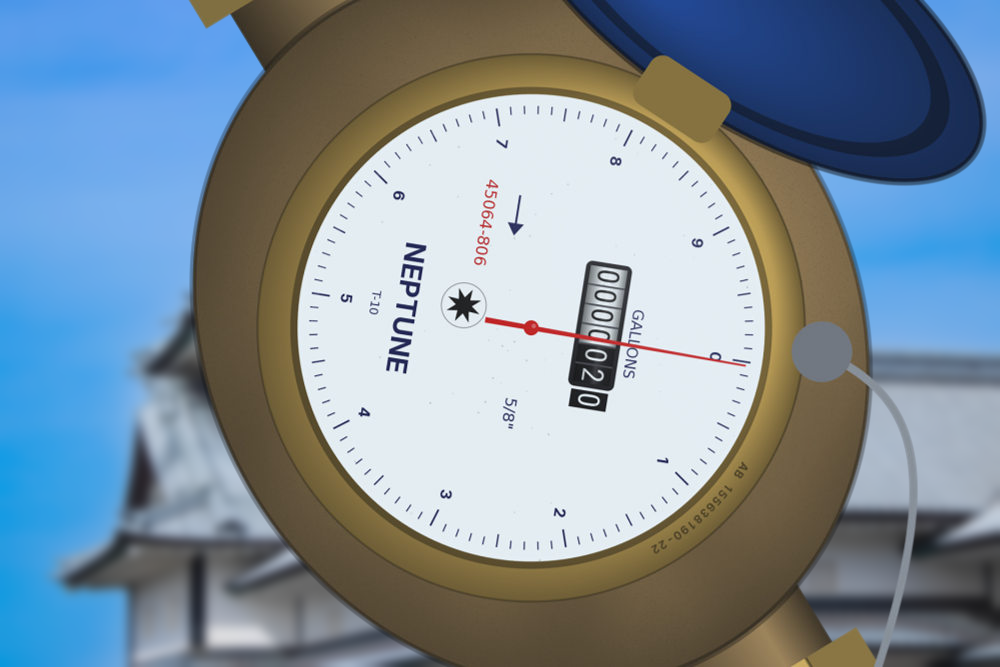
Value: 20.0 gal
